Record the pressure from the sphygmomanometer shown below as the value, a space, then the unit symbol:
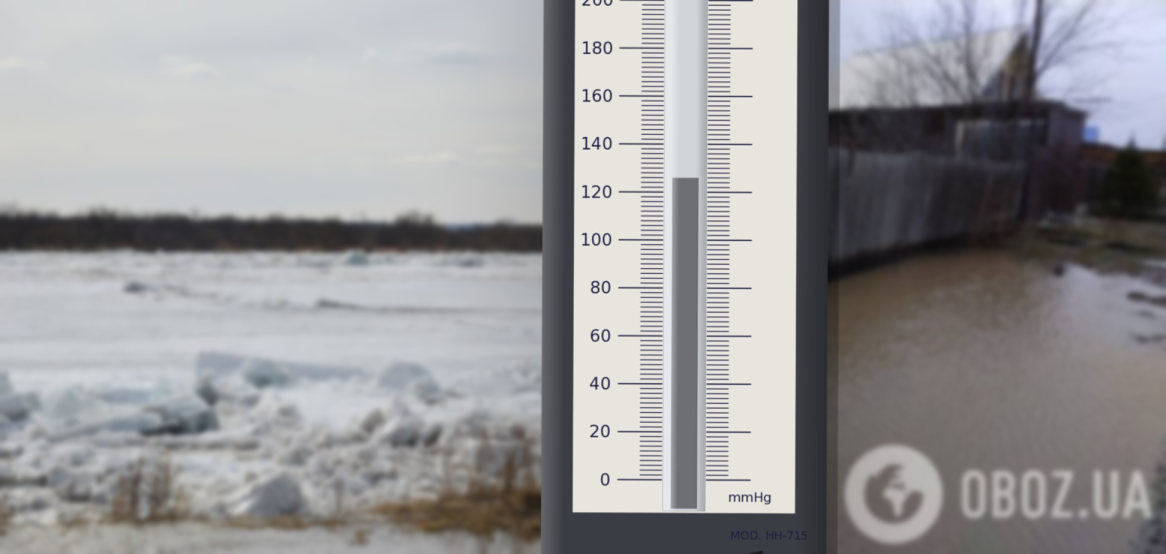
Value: 126 mmHg
